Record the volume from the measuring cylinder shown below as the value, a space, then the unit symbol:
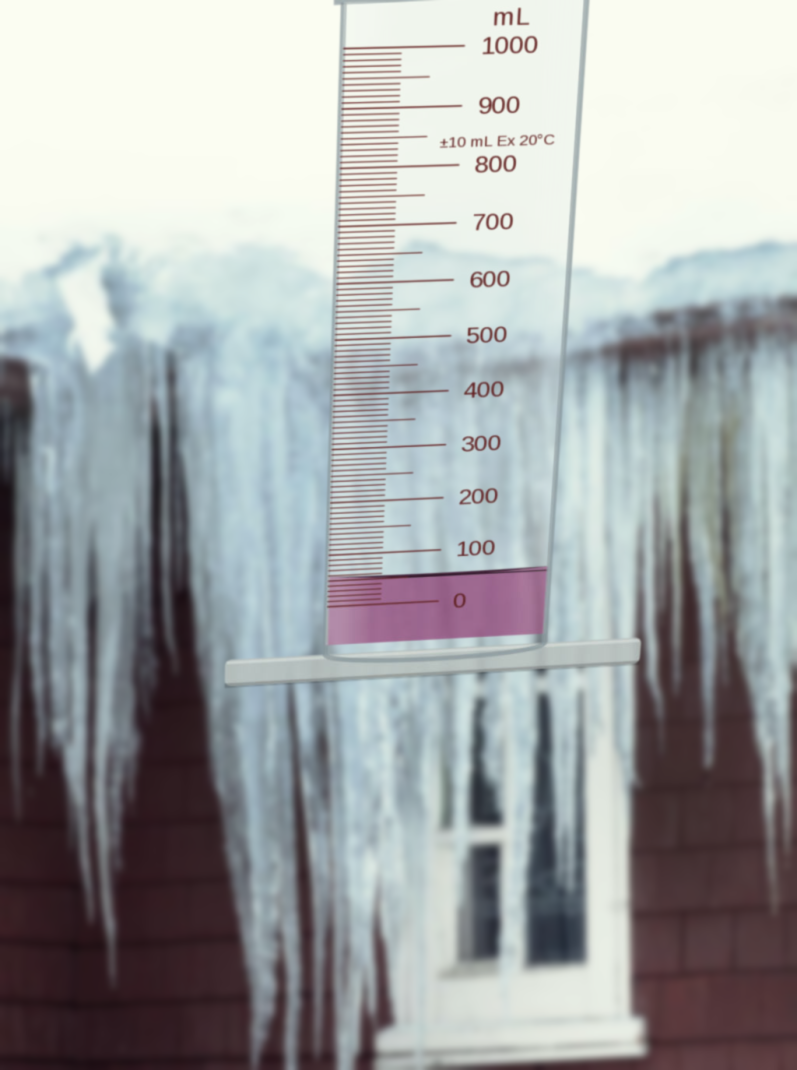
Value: 50 mL
